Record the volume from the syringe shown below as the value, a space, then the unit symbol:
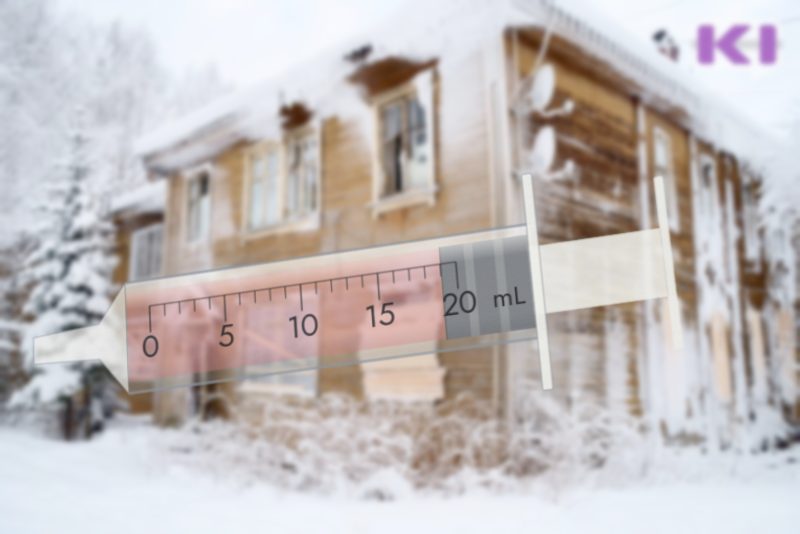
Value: 19 mL
